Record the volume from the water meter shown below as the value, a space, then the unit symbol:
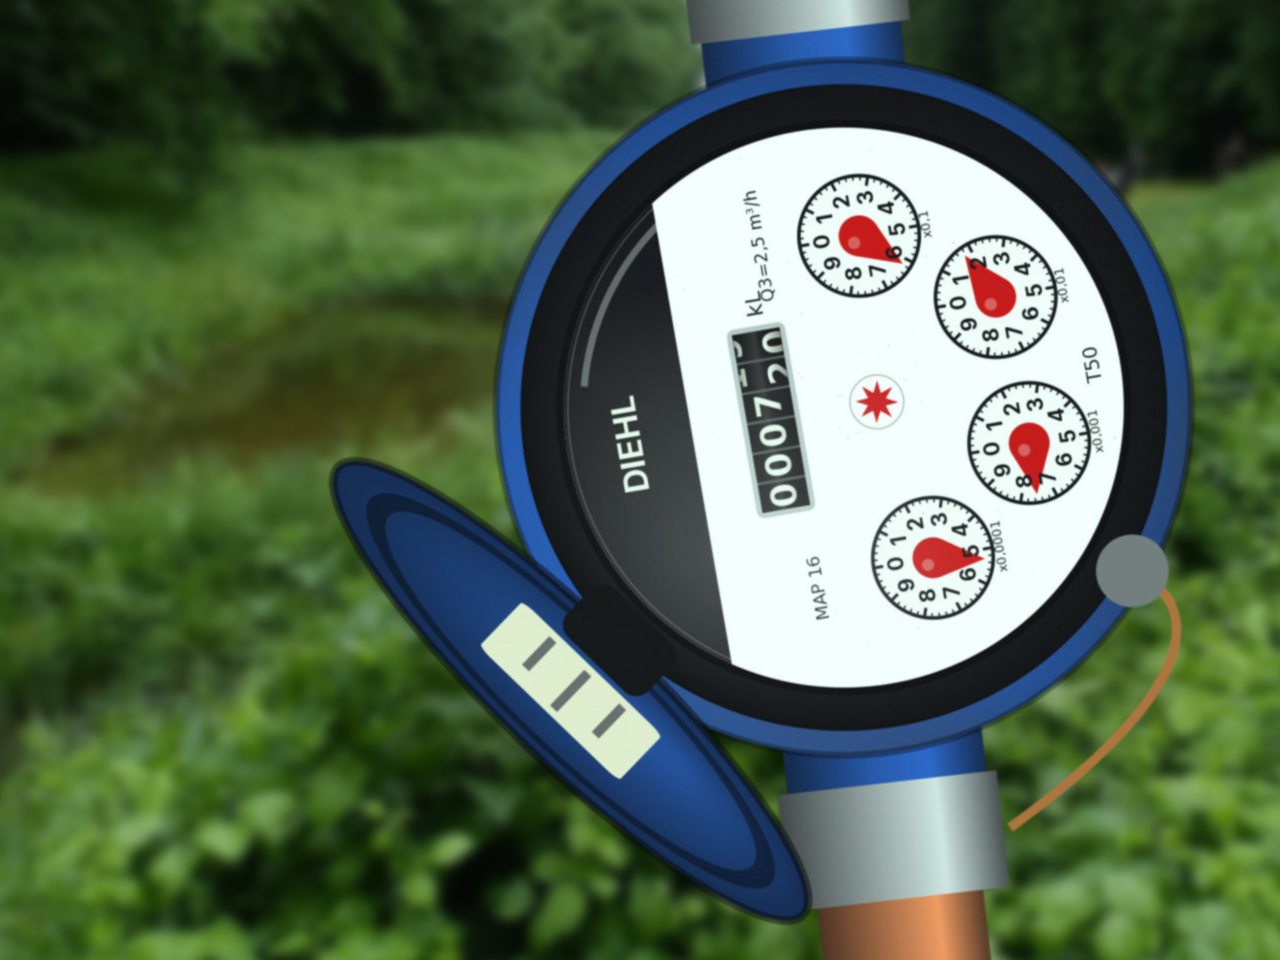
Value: 719.6175 kL
